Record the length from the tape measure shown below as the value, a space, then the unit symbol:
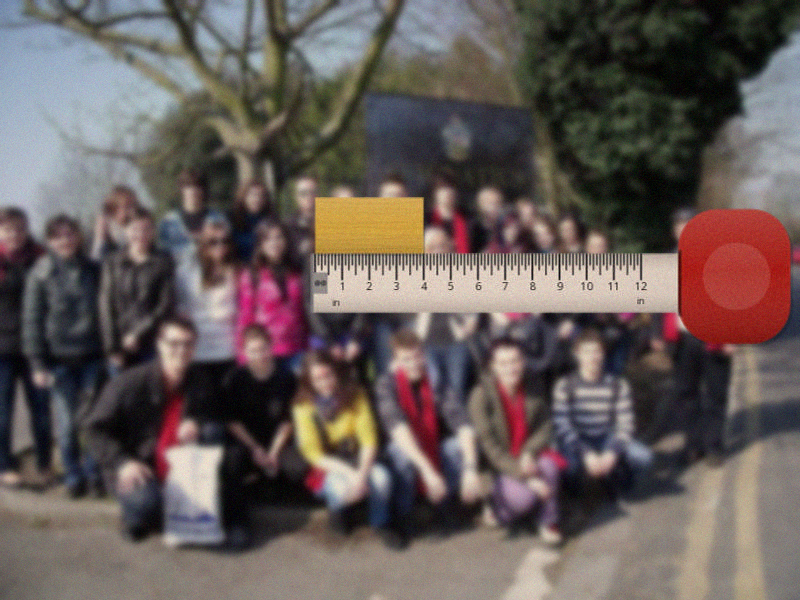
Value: 4 in
